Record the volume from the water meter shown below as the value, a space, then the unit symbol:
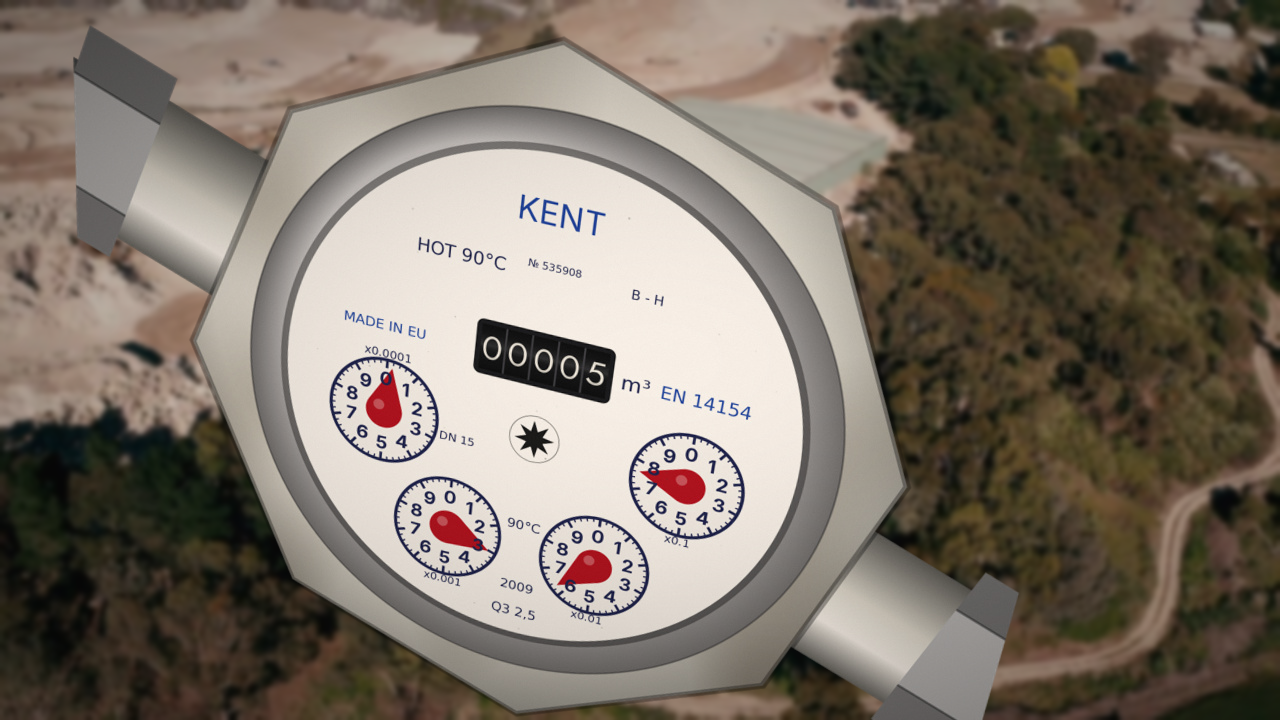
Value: 5.7630 m³
